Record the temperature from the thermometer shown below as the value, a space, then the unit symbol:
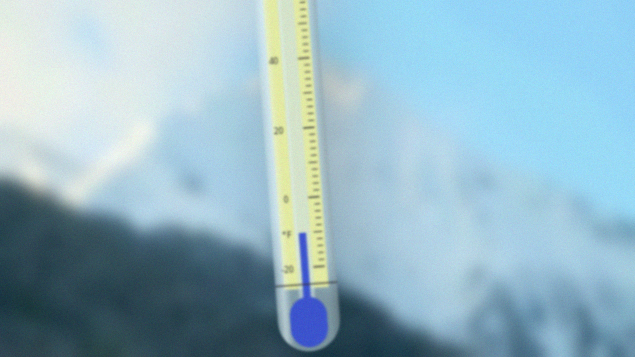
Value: -10 °F
